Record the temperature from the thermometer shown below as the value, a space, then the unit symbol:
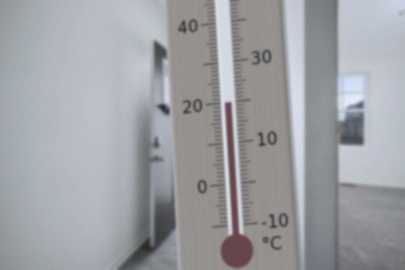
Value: 20 °C
